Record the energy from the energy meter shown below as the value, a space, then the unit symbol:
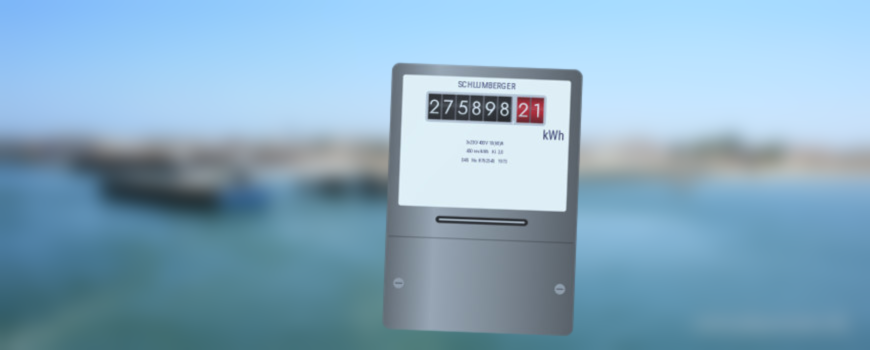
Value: 275898.21 kWh
